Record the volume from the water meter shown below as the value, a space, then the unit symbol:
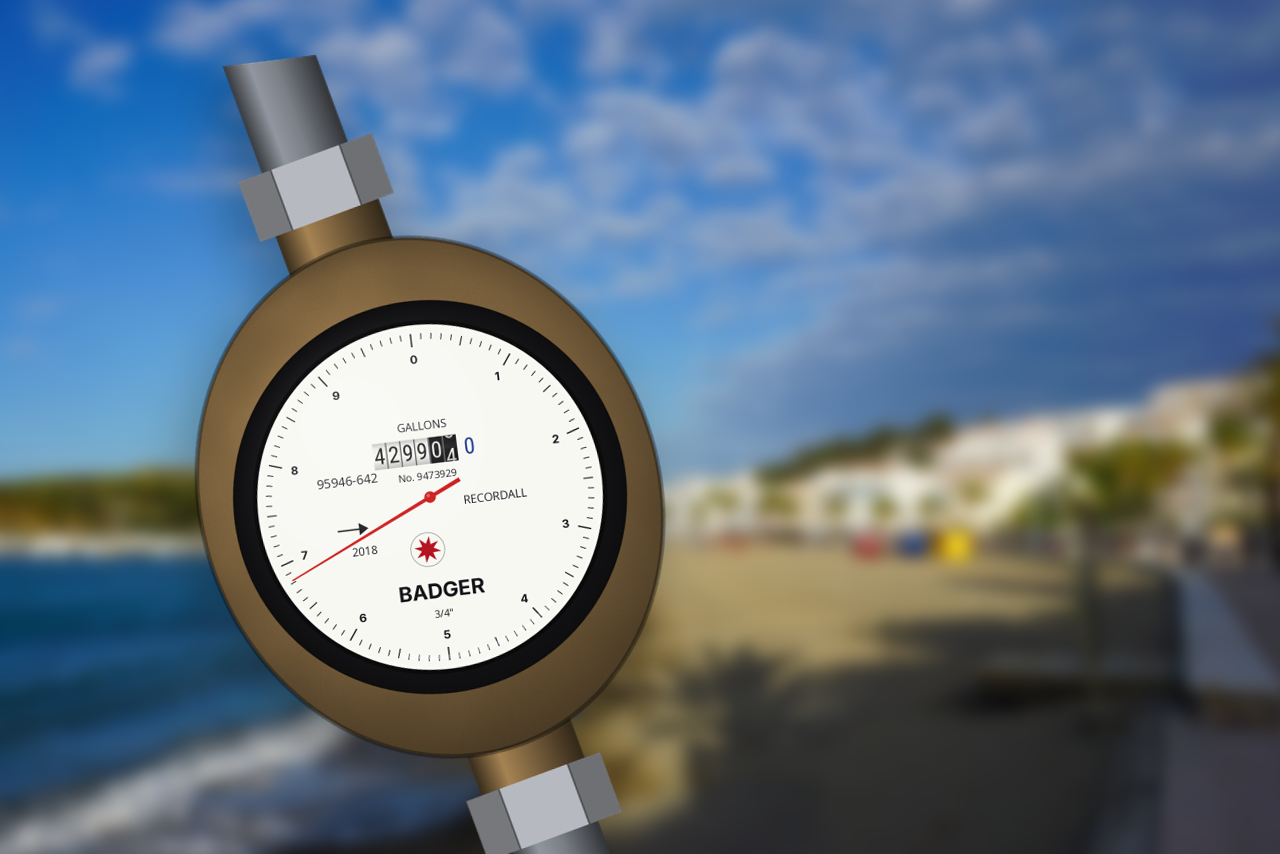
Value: 4299036.8 gal
